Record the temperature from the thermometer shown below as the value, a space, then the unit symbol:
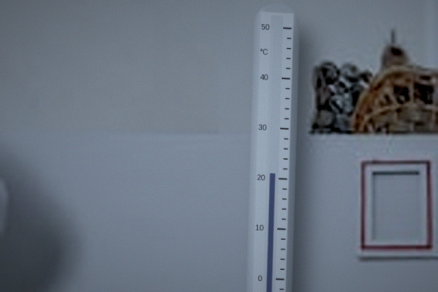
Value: 21 °C
